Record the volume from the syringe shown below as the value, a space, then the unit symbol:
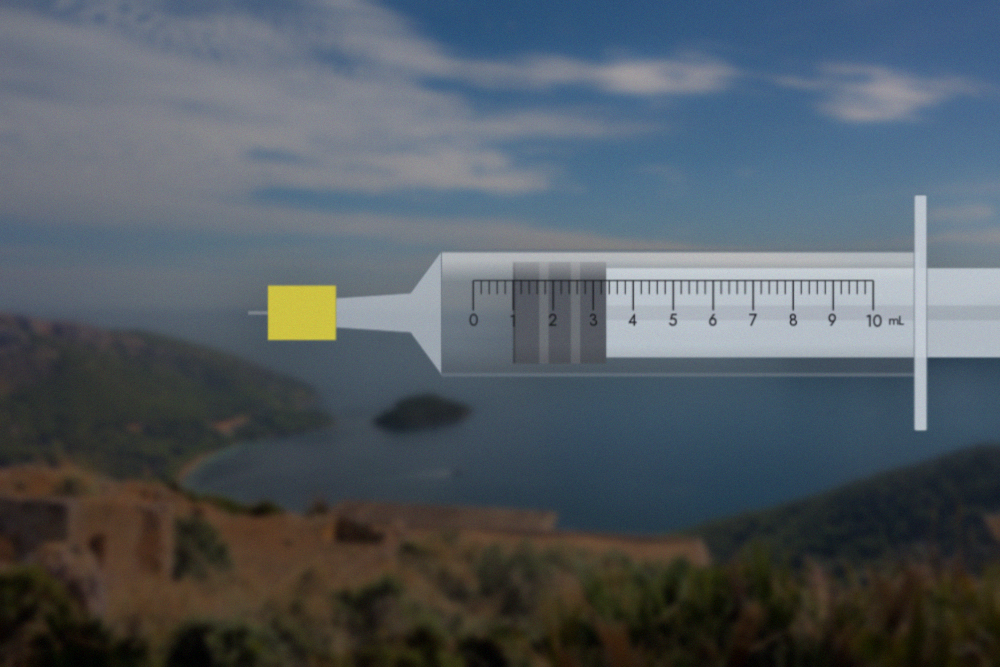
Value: 1 mL
